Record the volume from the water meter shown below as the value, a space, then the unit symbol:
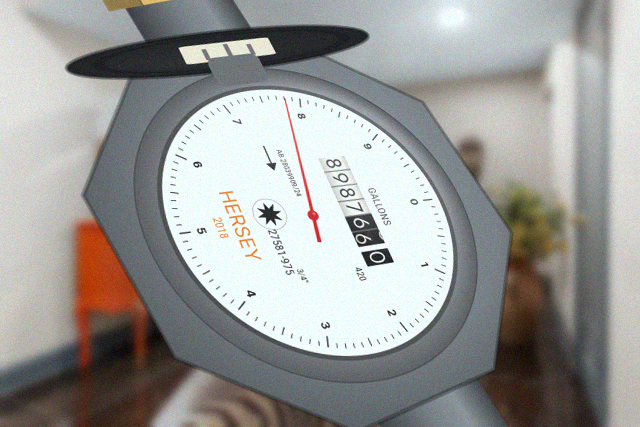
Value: 8987657.8 gal
